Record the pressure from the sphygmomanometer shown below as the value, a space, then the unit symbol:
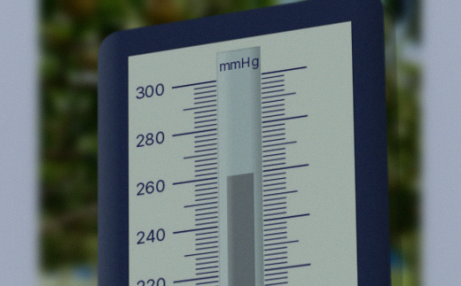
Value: 260 mmHg
